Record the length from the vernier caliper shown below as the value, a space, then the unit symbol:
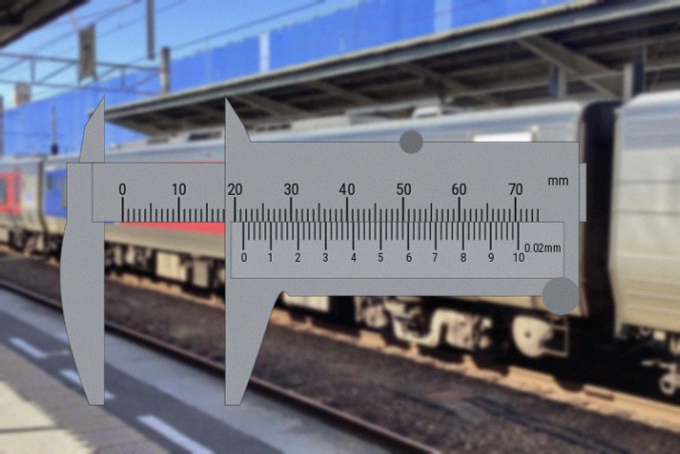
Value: 21.5 mm
